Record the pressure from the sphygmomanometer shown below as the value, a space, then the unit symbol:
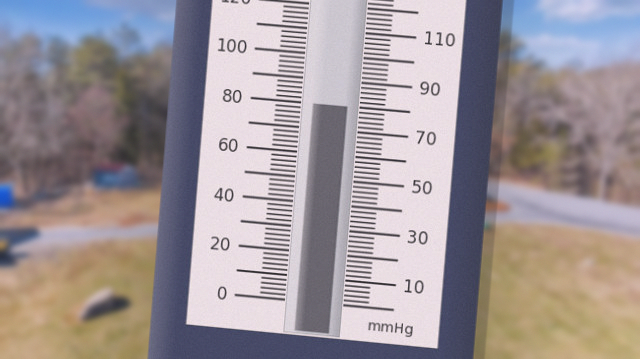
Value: 80 mmHg
